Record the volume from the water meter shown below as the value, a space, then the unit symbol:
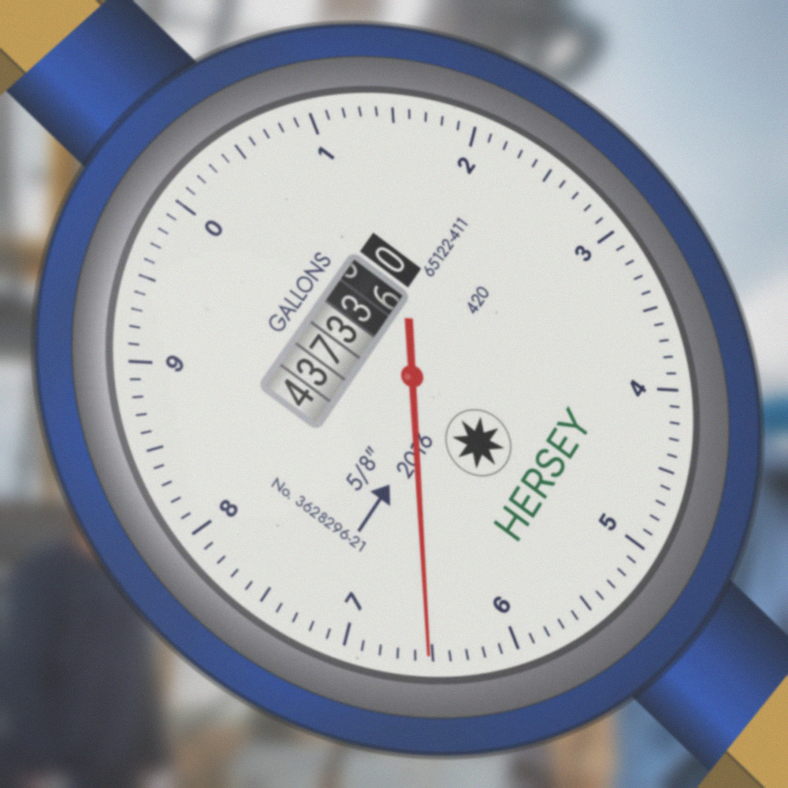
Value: 4373356.5 gal
